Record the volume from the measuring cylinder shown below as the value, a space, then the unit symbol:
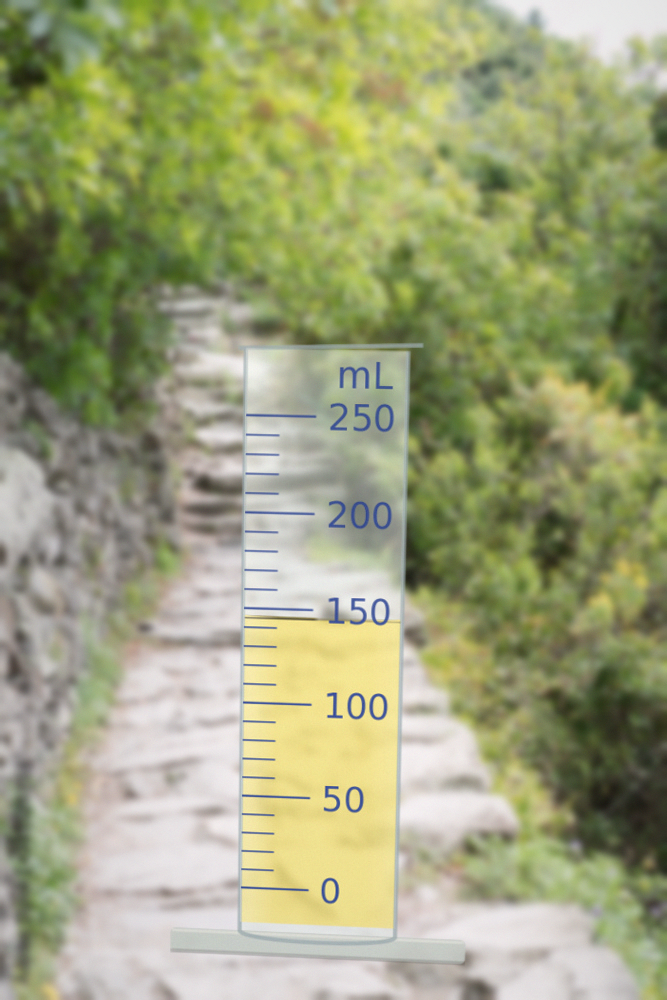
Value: 145 mL
